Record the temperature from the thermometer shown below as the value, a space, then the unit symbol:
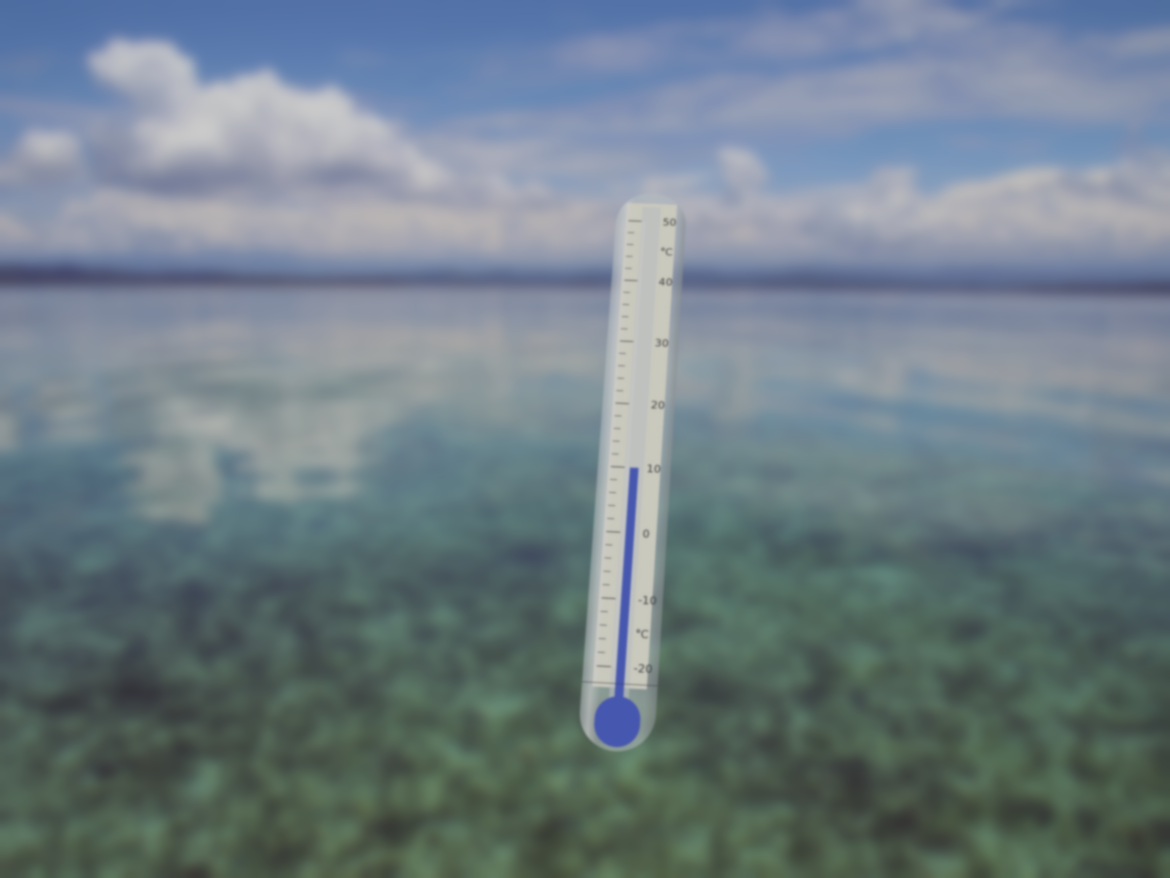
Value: 10 °C
